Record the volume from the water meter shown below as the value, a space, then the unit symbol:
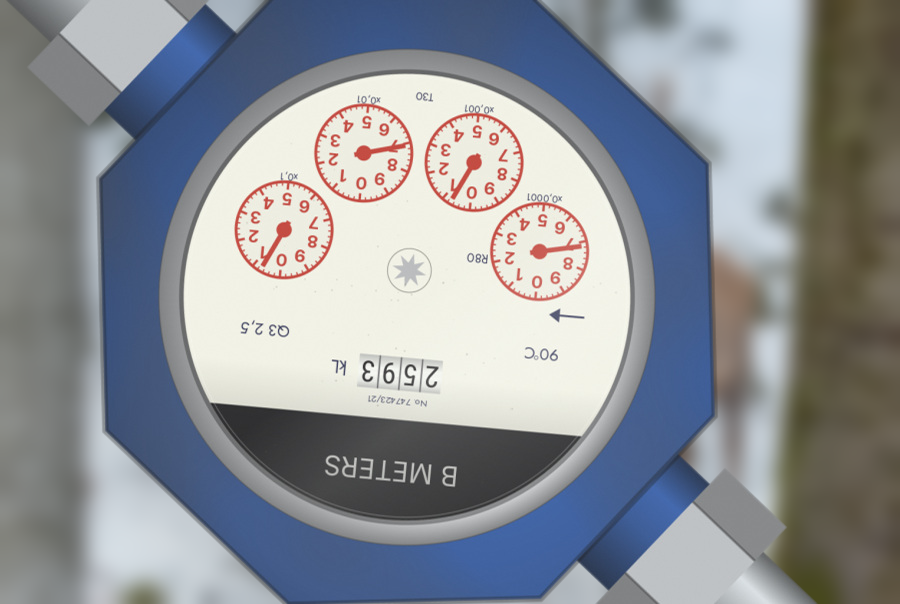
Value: 2593.0707 kL
